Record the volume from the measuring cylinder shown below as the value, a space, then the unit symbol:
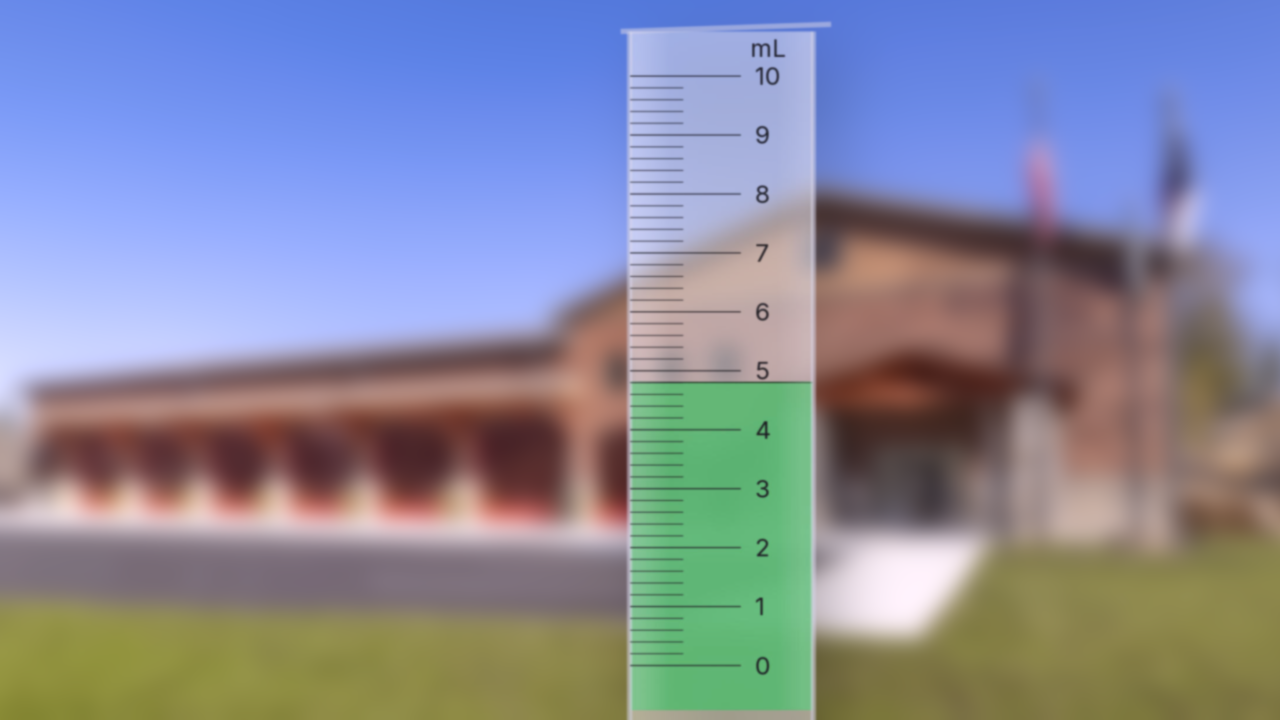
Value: 4.8 mL
